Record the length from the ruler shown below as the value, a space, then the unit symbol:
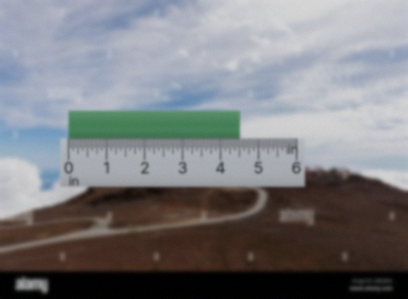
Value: 4.5 in
